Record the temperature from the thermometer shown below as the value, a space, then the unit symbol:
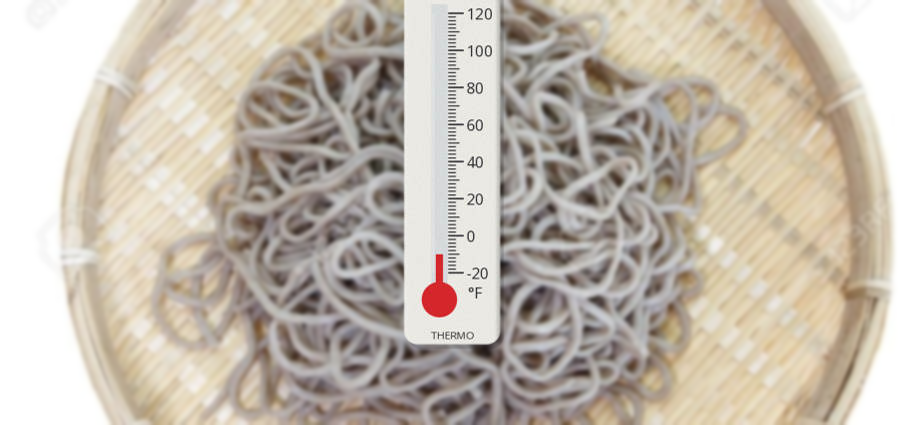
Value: -10 °F
